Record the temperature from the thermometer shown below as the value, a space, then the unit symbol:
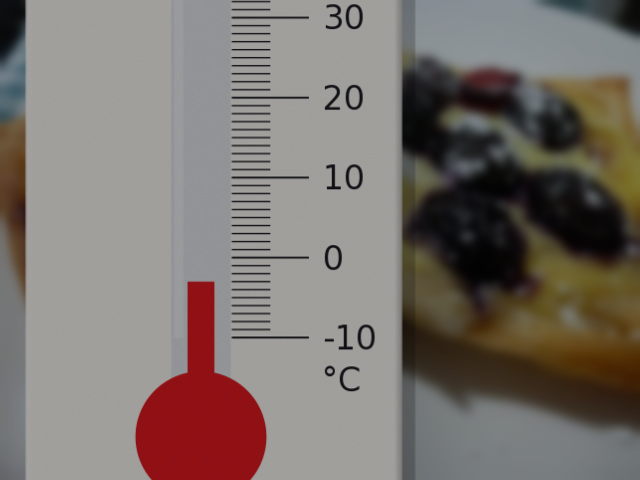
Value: -3 °C
